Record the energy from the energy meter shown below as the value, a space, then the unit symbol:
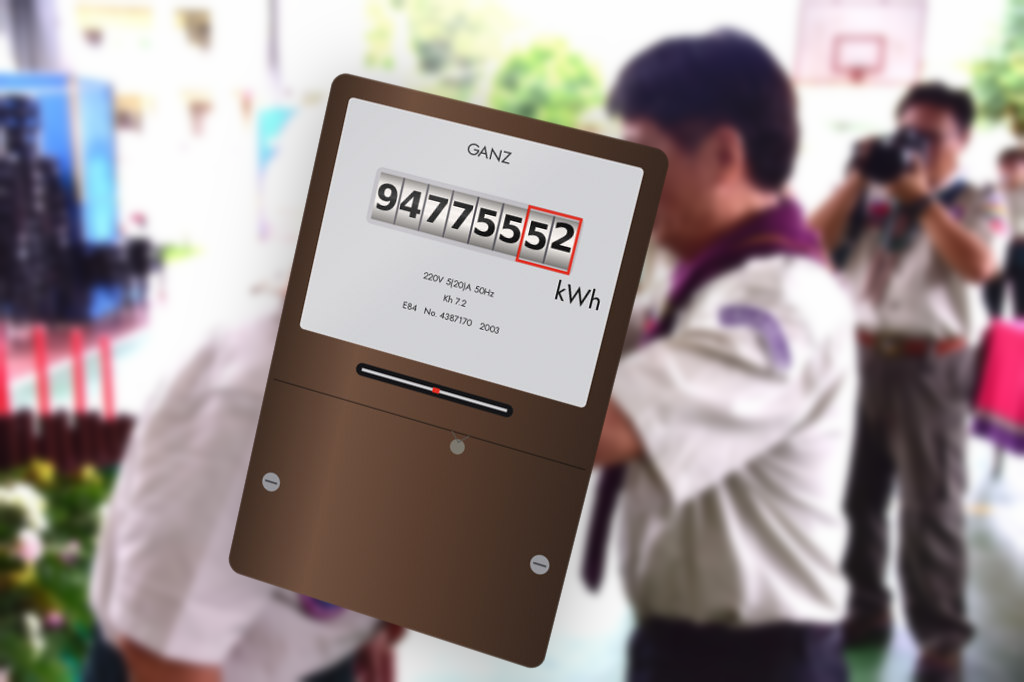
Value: 947755.52 kWh
